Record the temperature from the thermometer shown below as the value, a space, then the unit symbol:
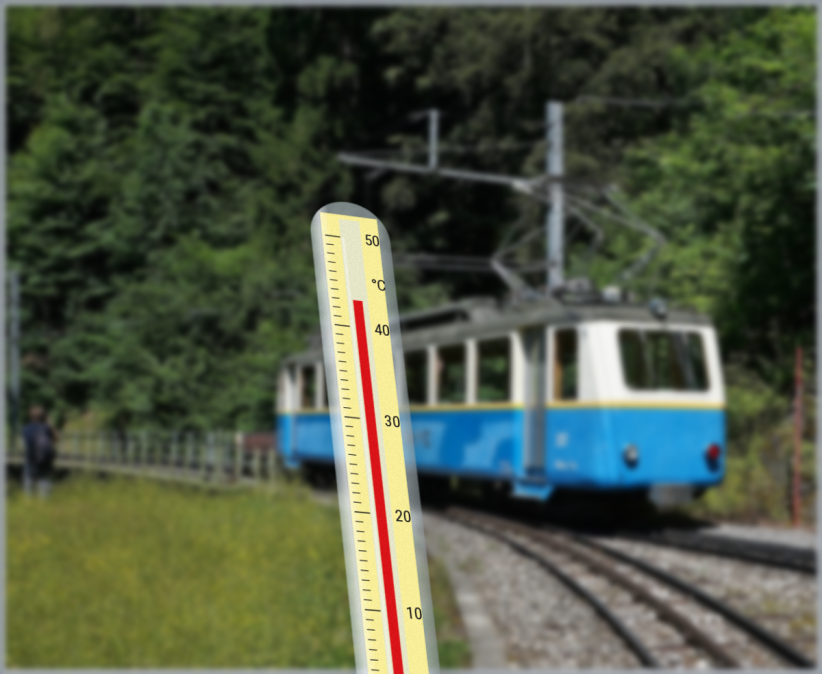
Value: 43 °C
